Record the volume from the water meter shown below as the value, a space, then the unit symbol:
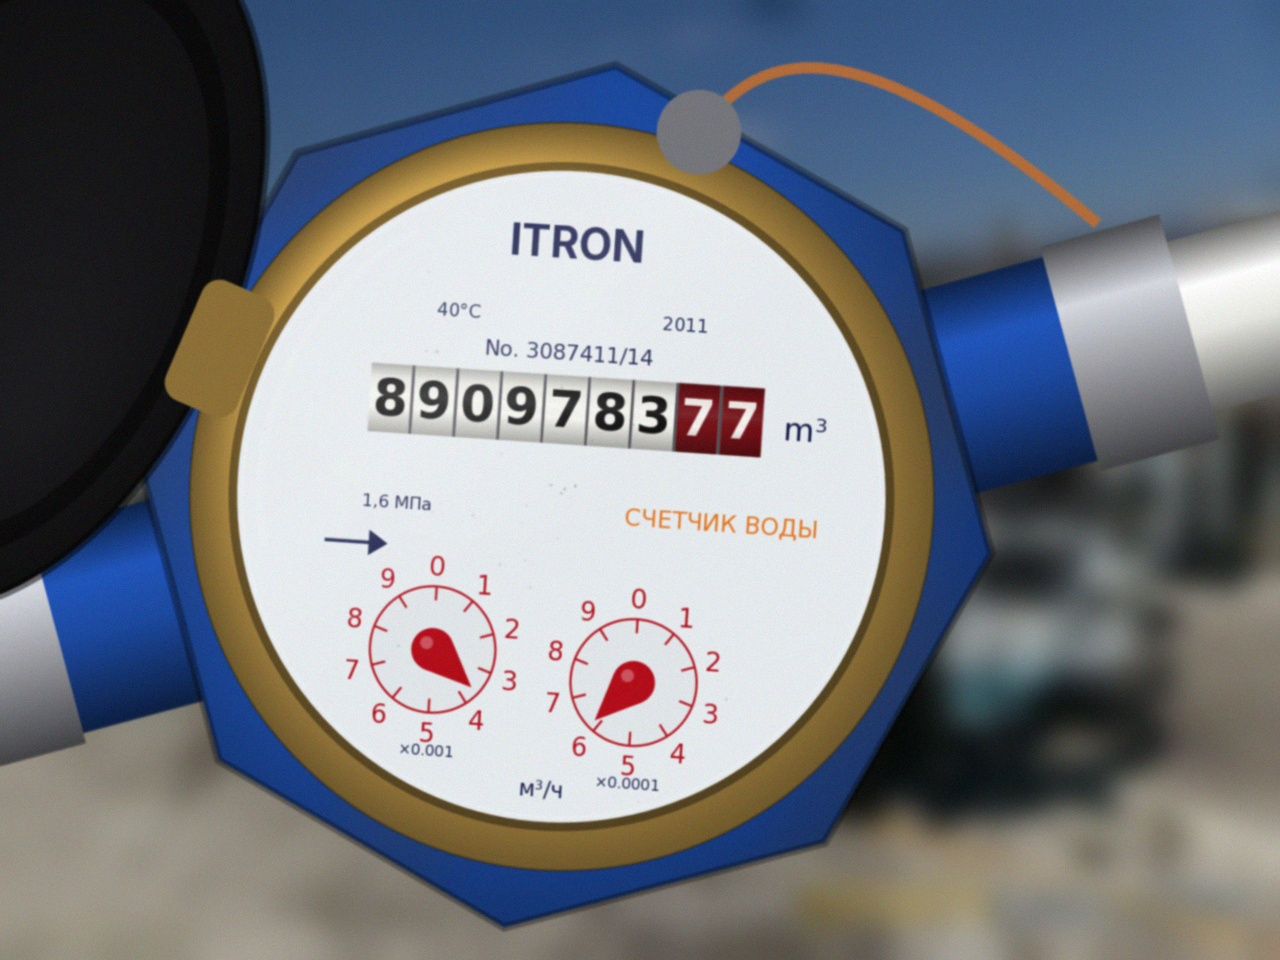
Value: 8909783.7736 m³
